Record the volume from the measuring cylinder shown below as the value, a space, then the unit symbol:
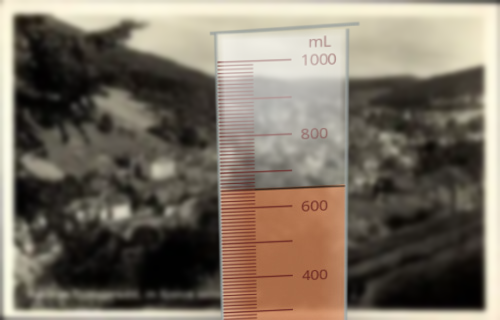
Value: 650 mL
